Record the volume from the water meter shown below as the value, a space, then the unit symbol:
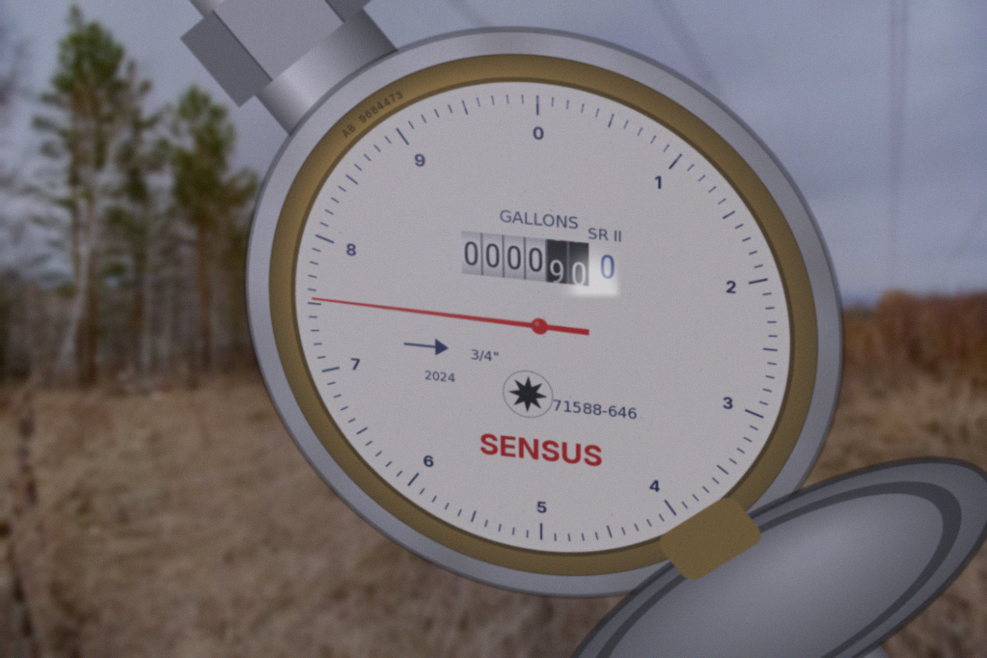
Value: 897.5 gal
